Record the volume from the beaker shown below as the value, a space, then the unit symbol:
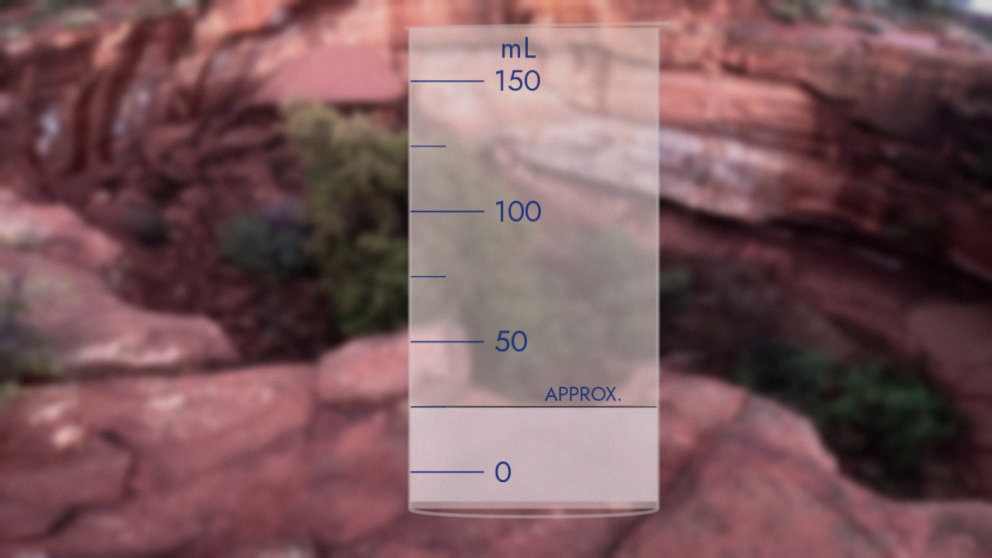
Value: 25 mL
